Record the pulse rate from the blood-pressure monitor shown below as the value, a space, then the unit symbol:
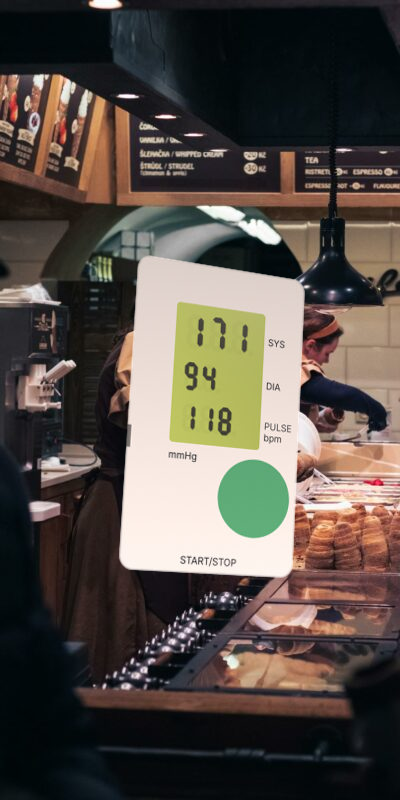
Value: 118 bpm
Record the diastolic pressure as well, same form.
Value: 94 mmHg
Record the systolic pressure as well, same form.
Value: 171 mmHg
